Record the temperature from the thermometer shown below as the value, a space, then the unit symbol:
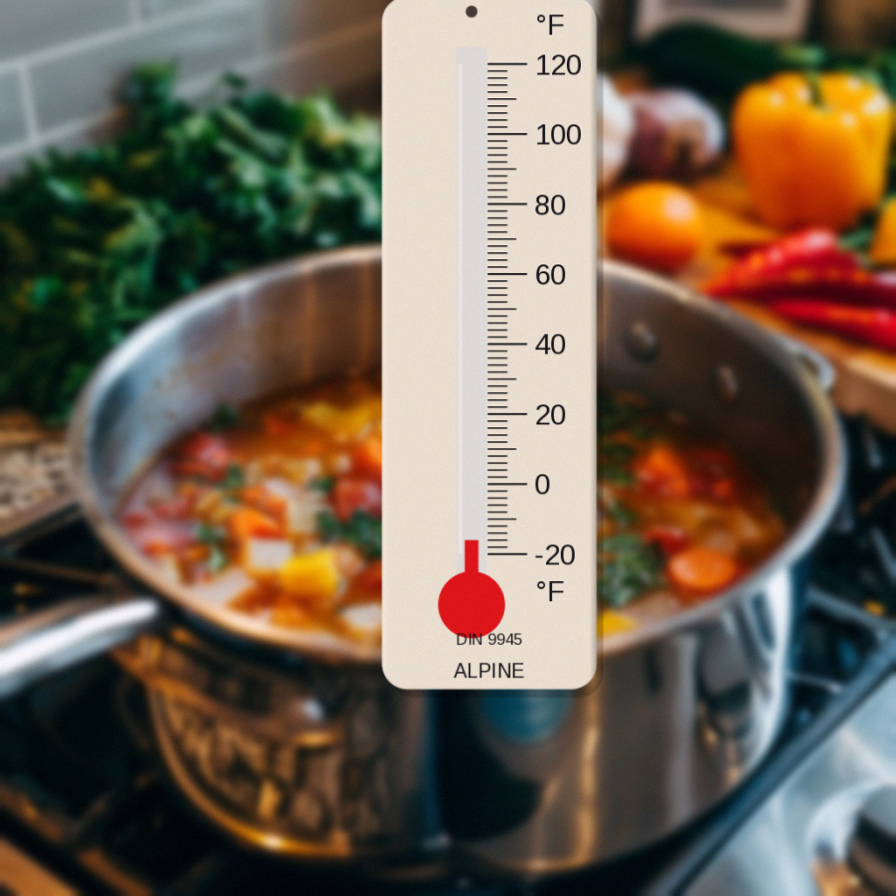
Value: -16 °F
